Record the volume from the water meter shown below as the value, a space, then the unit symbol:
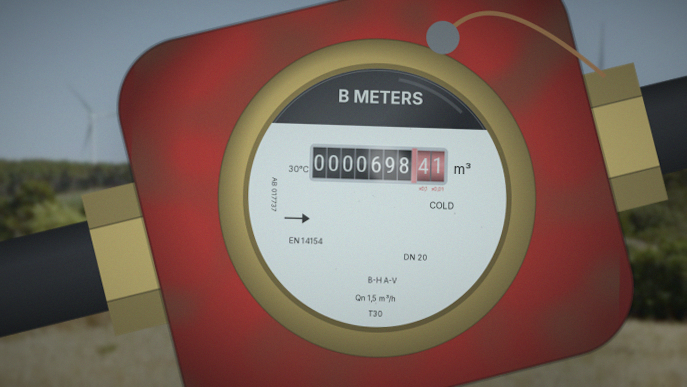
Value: 698.41 m³
